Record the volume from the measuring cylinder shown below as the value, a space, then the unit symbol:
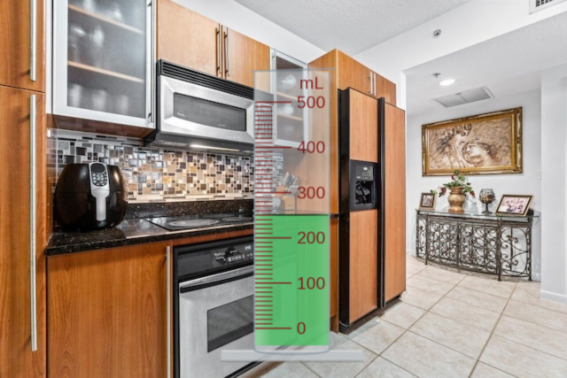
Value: 250 mL
